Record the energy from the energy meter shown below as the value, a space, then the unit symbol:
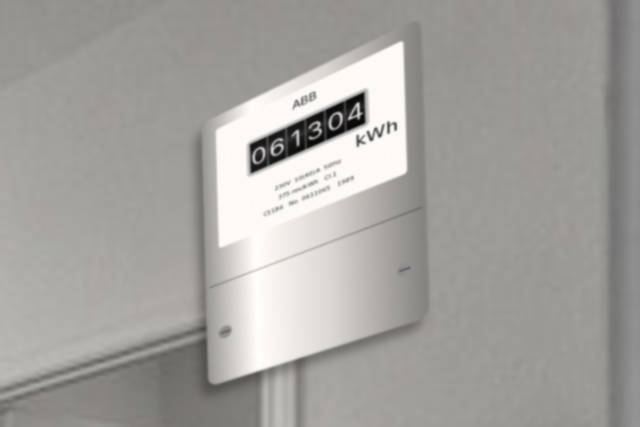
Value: 61304 kWh
